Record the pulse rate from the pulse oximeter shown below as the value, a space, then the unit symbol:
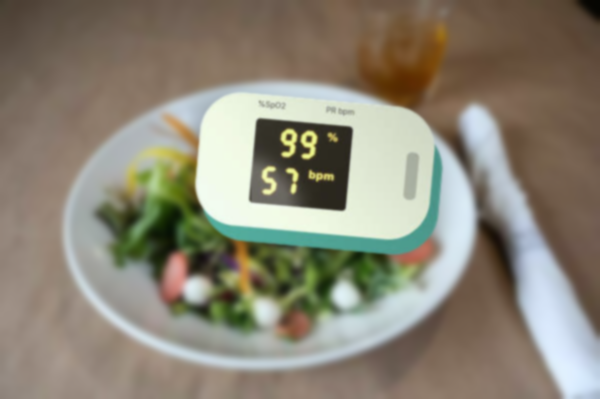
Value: 57 bpm
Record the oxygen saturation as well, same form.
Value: 99 %
